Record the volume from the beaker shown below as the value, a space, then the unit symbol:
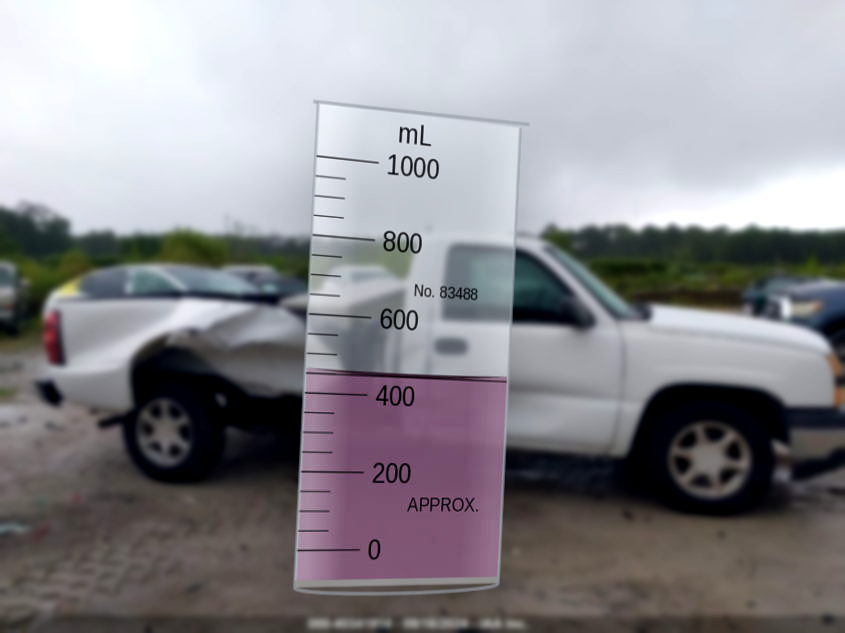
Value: 450 mL
